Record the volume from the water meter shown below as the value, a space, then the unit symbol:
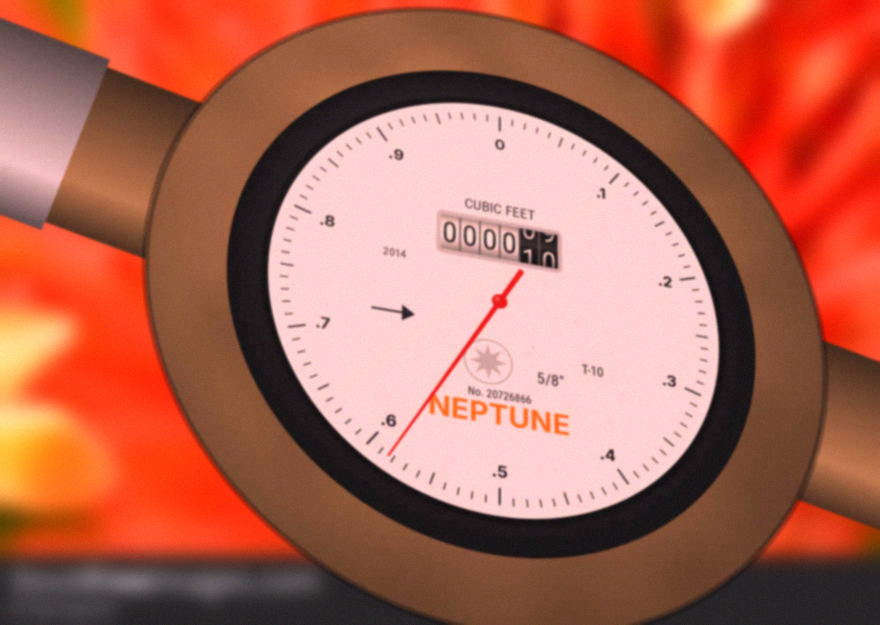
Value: 9.58 ft³
